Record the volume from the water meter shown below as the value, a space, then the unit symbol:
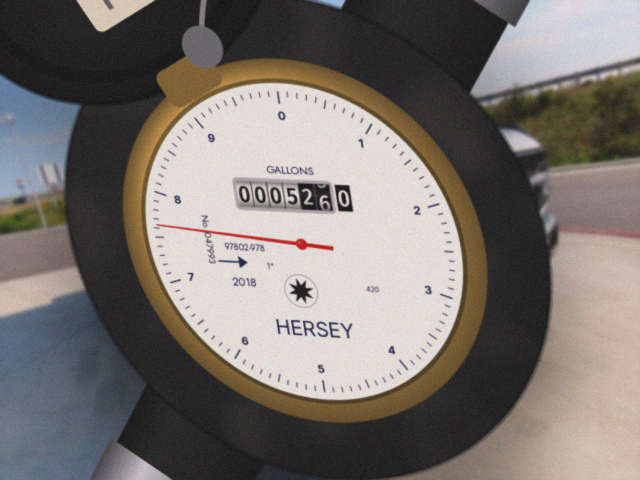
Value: 5257.6 gal
